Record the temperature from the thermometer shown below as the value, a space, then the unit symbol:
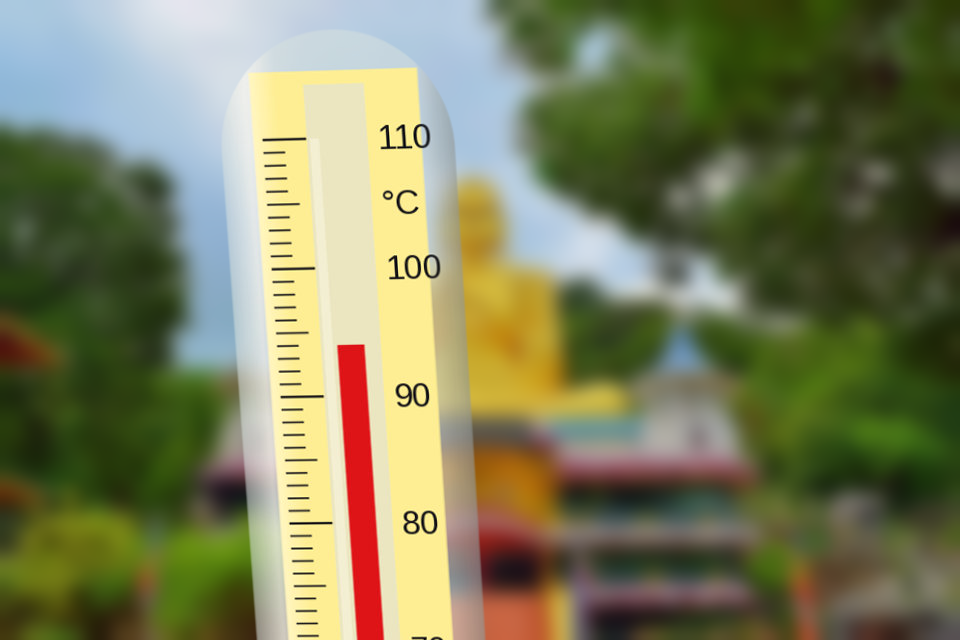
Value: 94 °C
